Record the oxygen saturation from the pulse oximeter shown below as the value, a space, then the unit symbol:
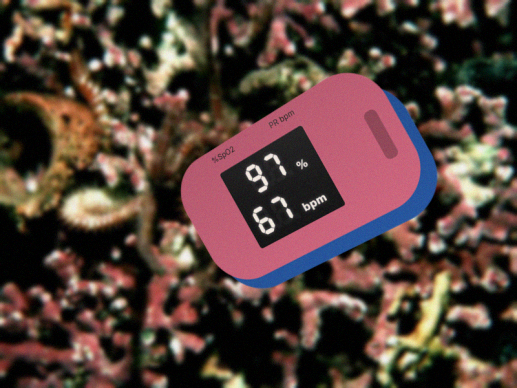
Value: 97 %
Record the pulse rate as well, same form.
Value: 67 bpm
